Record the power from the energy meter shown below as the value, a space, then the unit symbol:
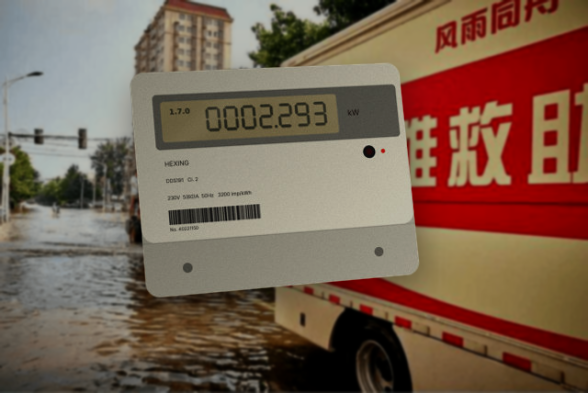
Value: 2.293 kW
